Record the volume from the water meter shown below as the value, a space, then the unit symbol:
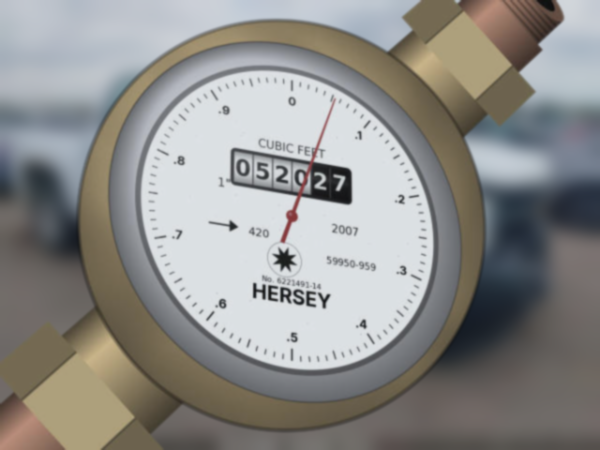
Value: 52027.05 ft³
